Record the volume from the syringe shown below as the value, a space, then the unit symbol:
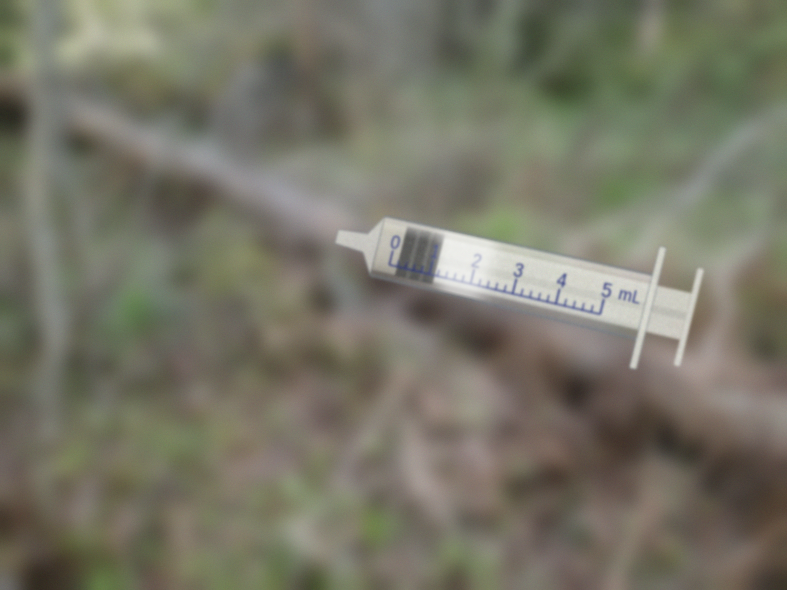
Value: 0.2 mL
